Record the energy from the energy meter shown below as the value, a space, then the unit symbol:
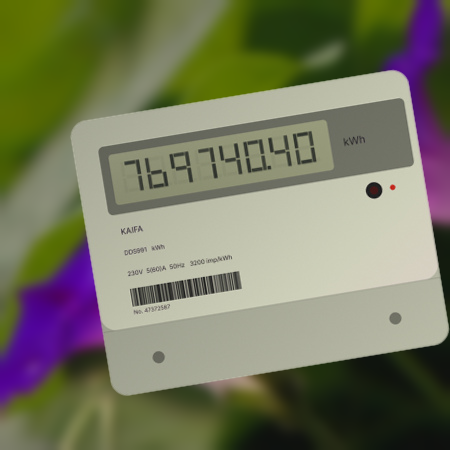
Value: 769740.40 kWh
